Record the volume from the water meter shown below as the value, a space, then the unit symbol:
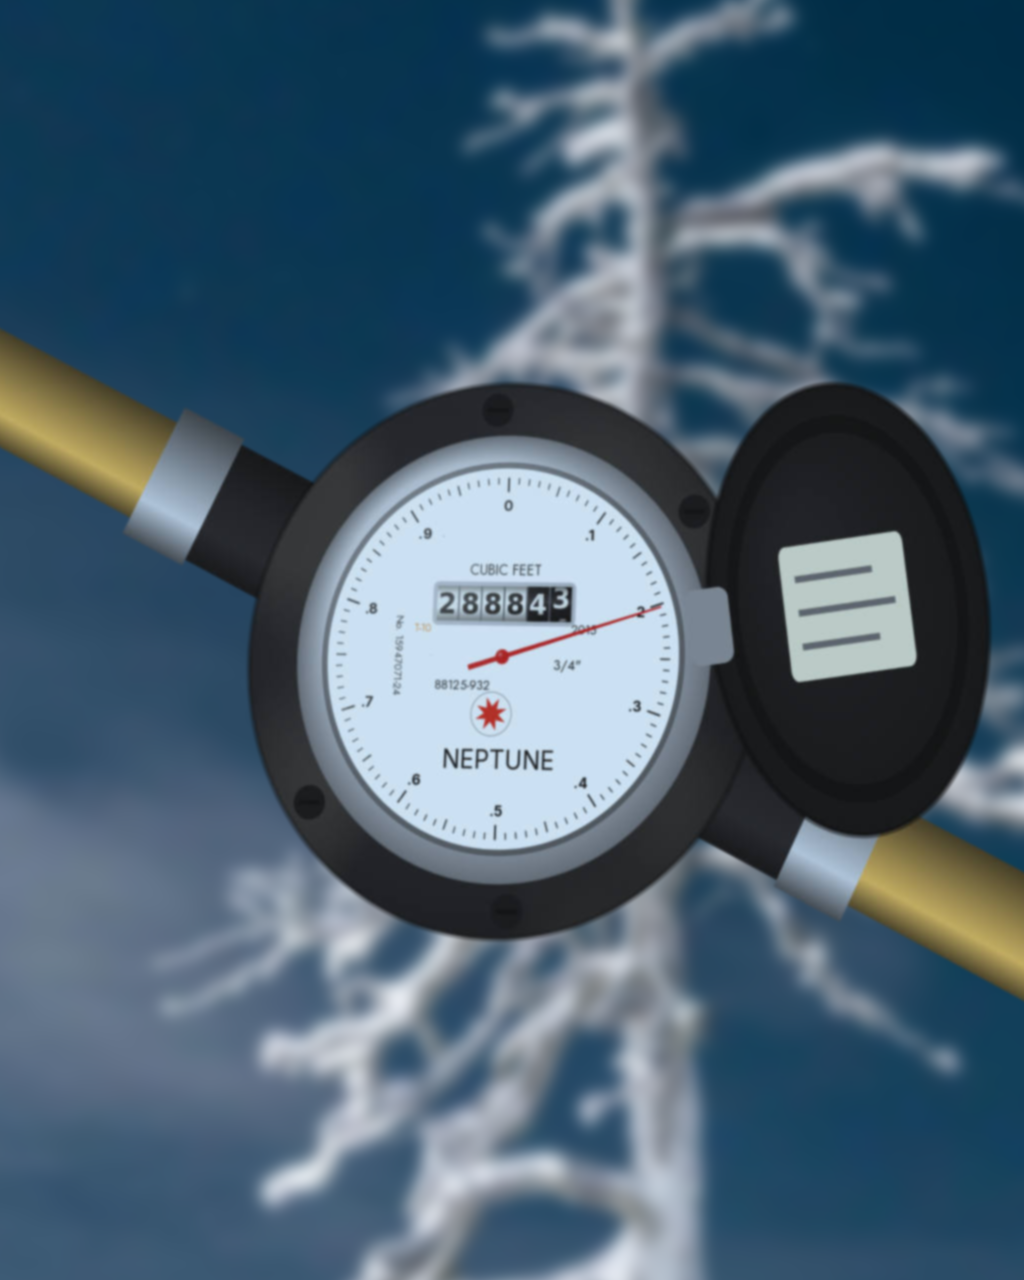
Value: 288843.20 ft³
